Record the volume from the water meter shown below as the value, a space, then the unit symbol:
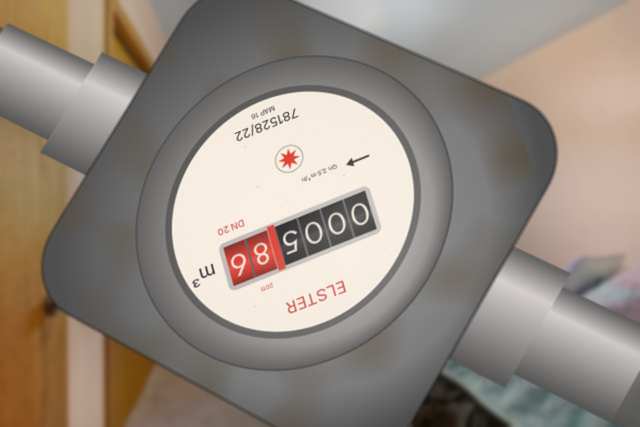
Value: 5.86 m³
